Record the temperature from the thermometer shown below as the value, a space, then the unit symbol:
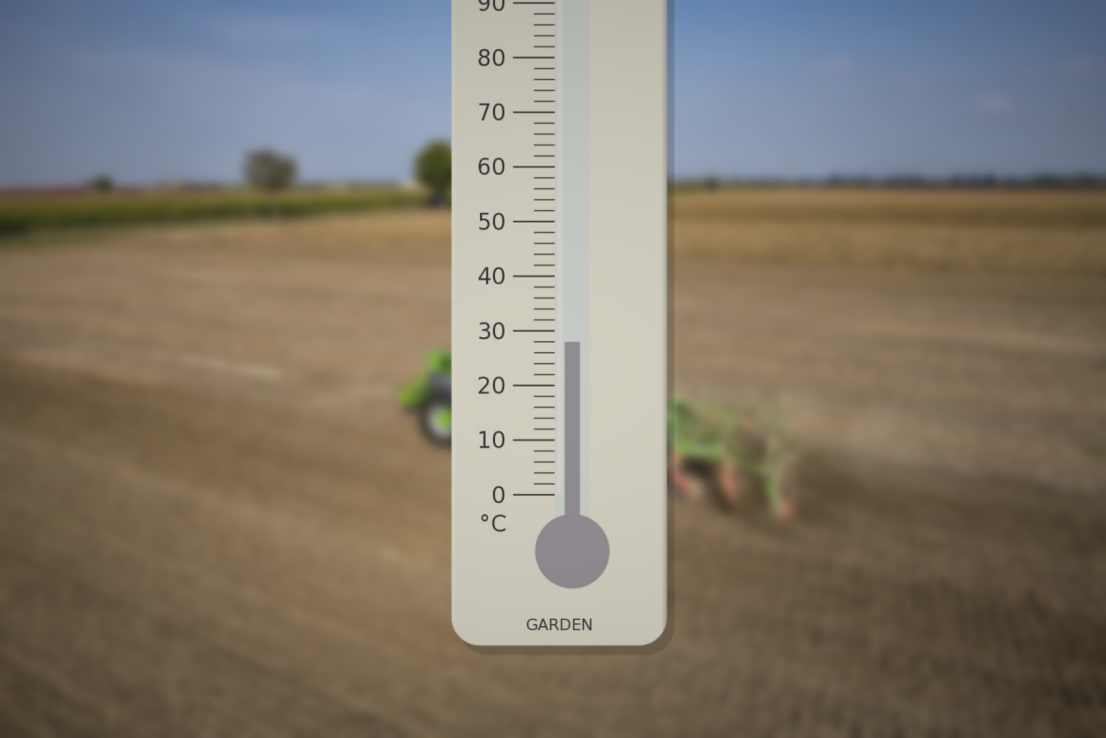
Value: 28 °C
